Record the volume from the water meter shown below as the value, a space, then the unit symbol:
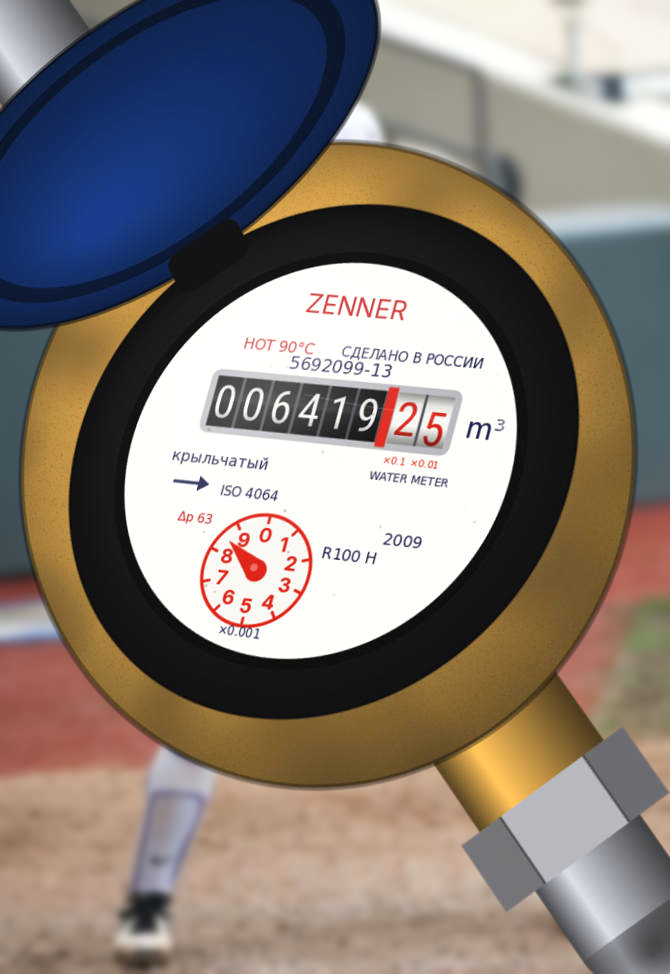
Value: 6419.248 m³
